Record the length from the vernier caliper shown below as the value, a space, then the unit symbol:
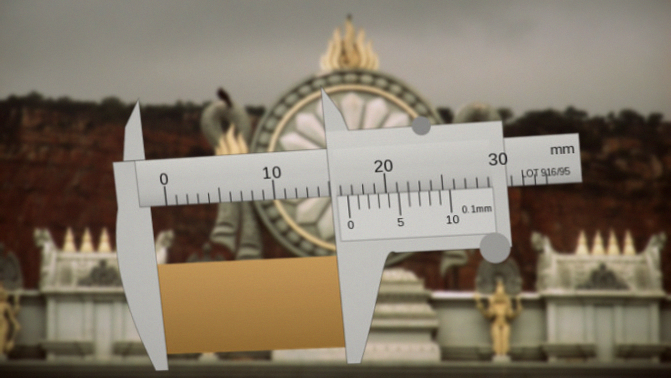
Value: 16.6 mm
